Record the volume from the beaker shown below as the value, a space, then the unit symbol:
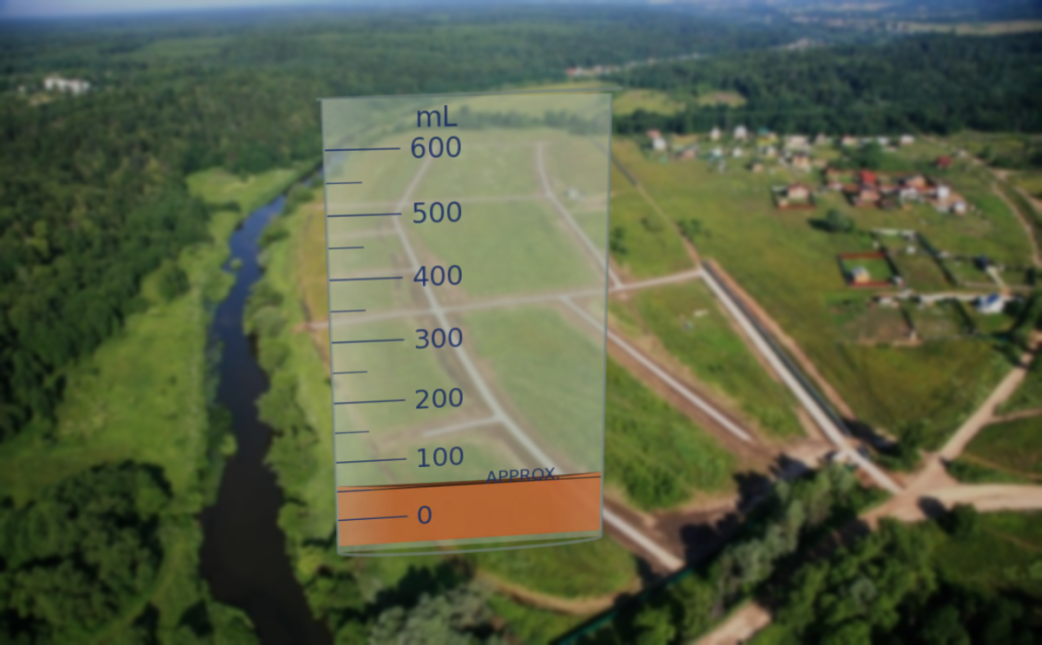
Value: 50 mL
